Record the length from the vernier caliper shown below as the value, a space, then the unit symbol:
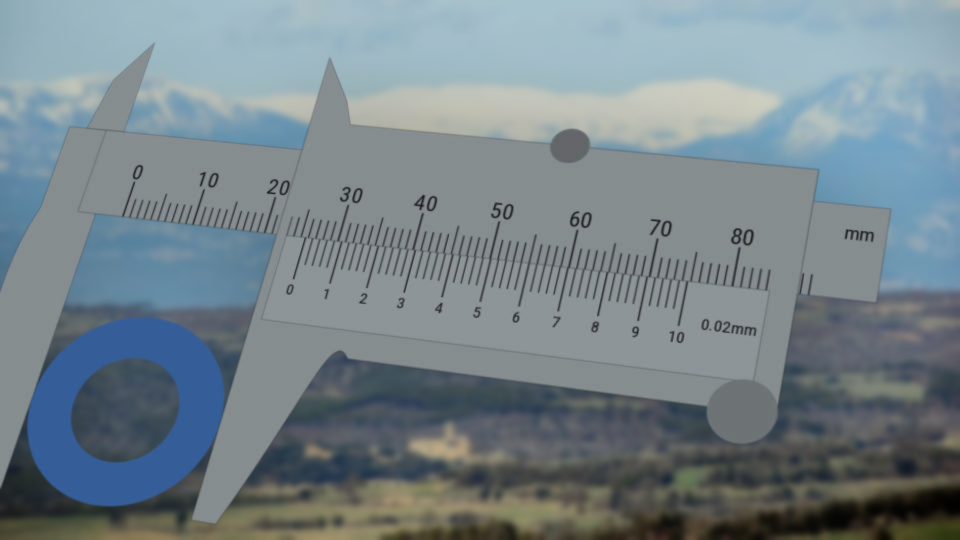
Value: 25.6 mm
